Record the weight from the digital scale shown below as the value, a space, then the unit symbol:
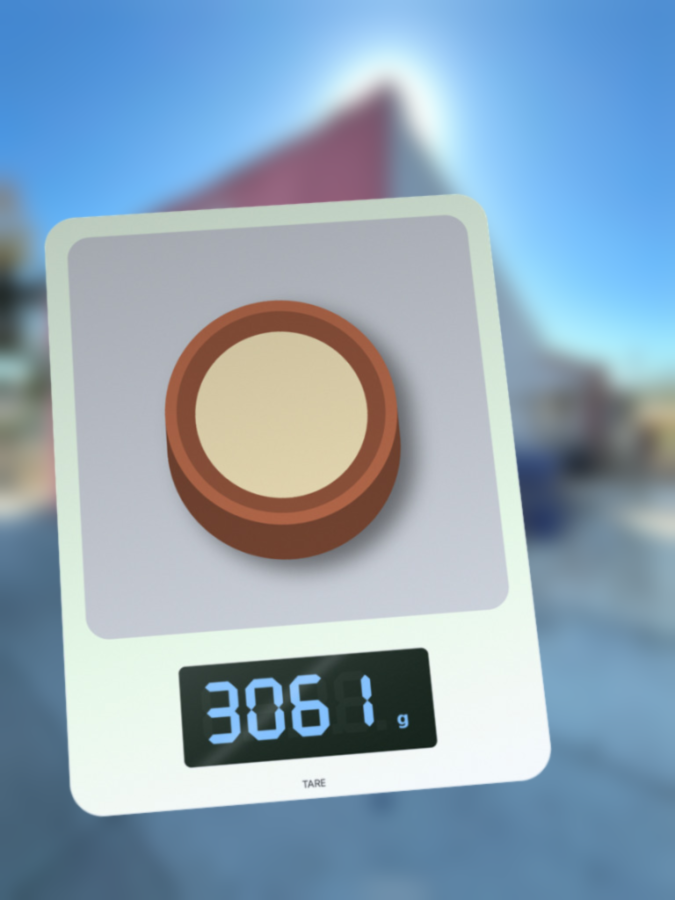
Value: 3061 g
